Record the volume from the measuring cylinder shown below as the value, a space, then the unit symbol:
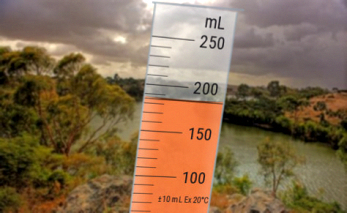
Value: 185 mL
